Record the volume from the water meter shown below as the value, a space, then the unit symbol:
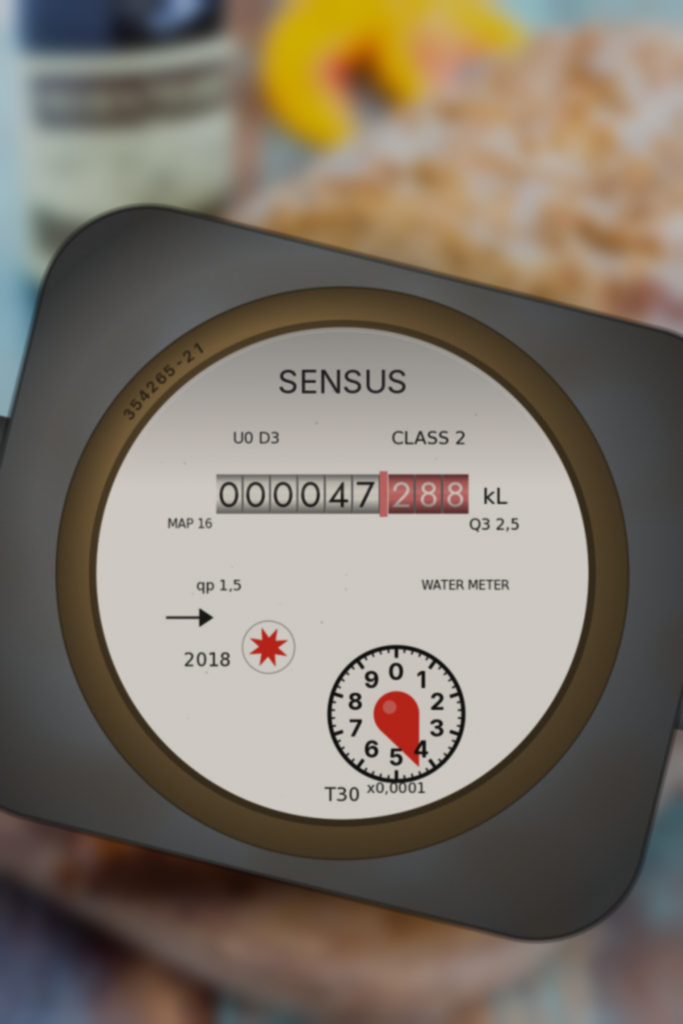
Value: 47.2884 kL
